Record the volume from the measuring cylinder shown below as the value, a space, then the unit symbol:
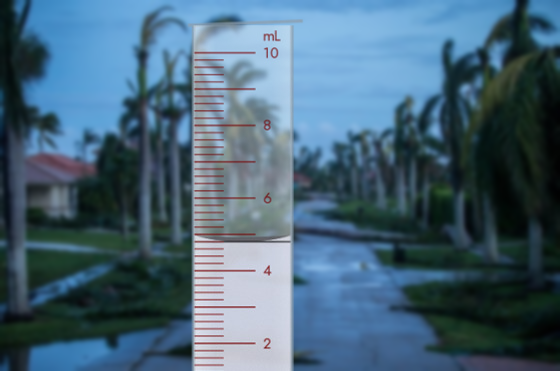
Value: 4.8 mL
